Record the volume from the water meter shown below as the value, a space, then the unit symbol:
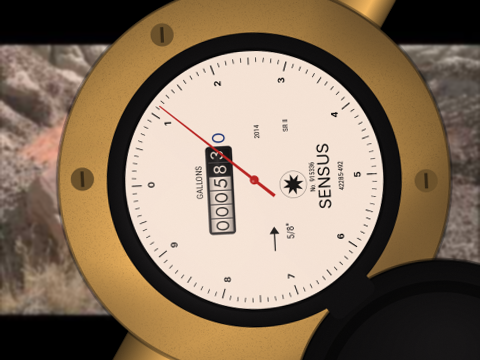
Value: 5831.1 gal
